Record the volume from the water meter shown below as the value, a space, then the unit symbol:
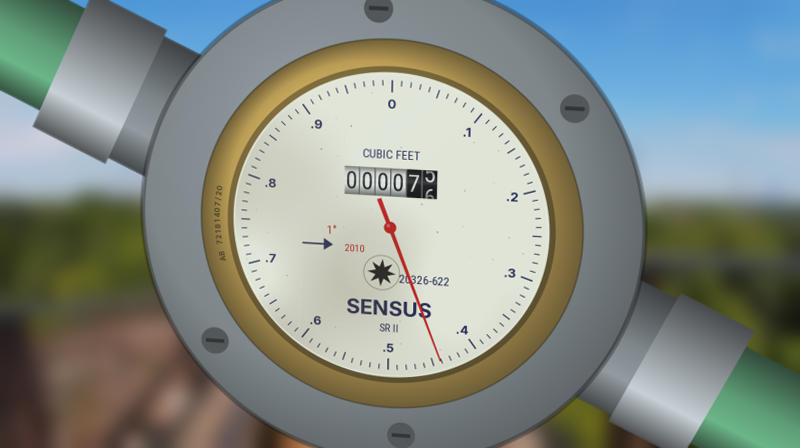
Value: 75.44 ft³
